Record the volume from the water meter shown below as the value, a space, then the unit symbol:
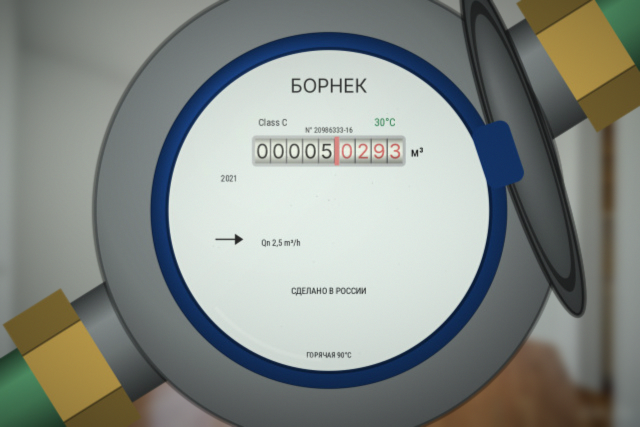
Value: 5.0293 m³
